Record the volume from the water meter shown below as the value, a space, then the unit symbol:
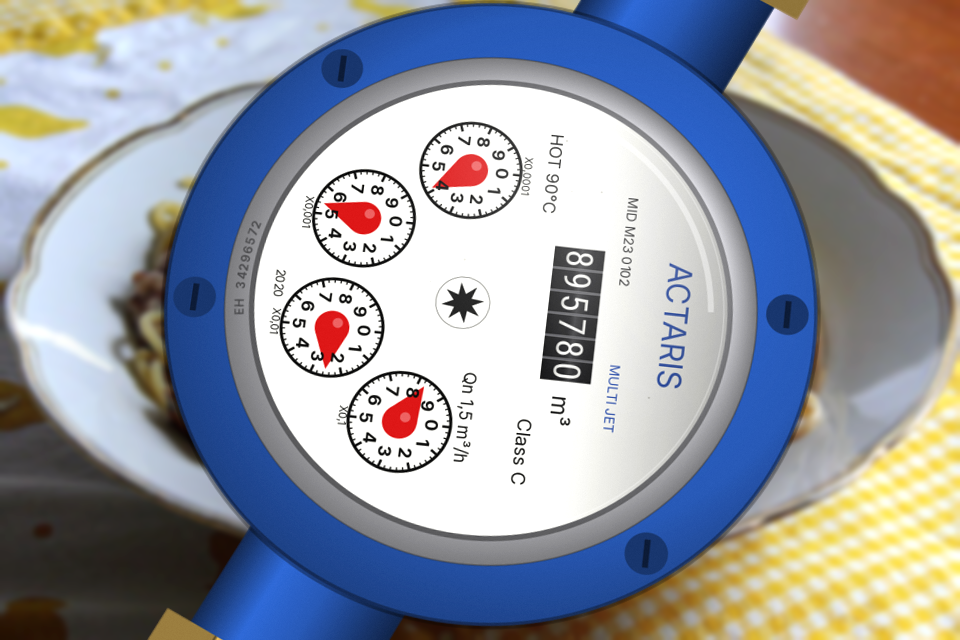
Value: 895780.8254 m³
